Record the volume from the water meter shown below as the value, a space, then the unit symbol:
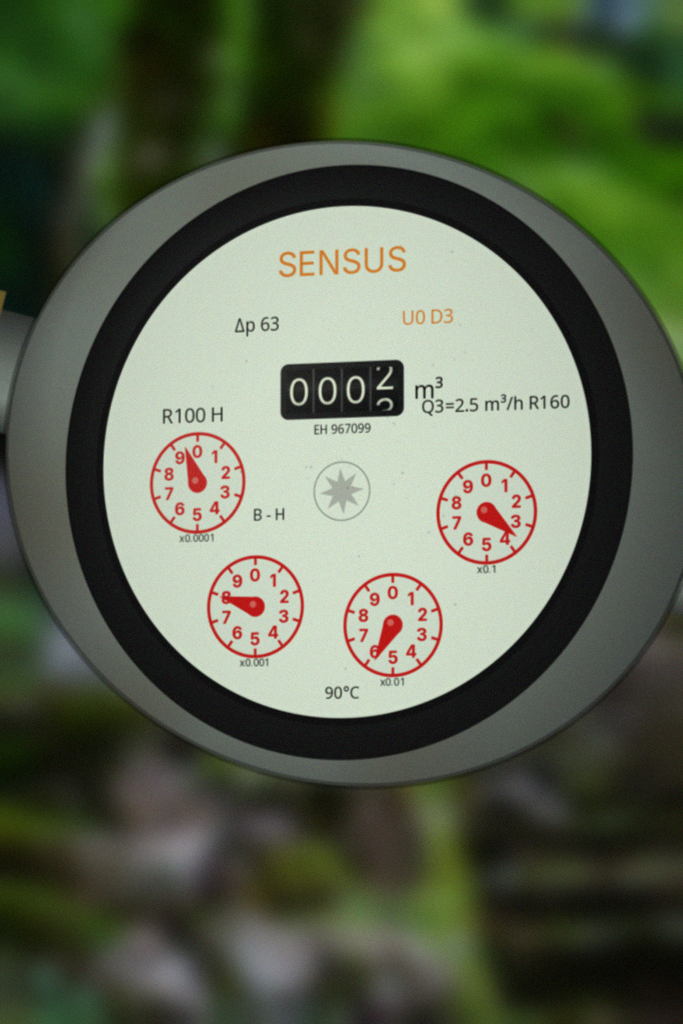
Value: 2.3579 m³
